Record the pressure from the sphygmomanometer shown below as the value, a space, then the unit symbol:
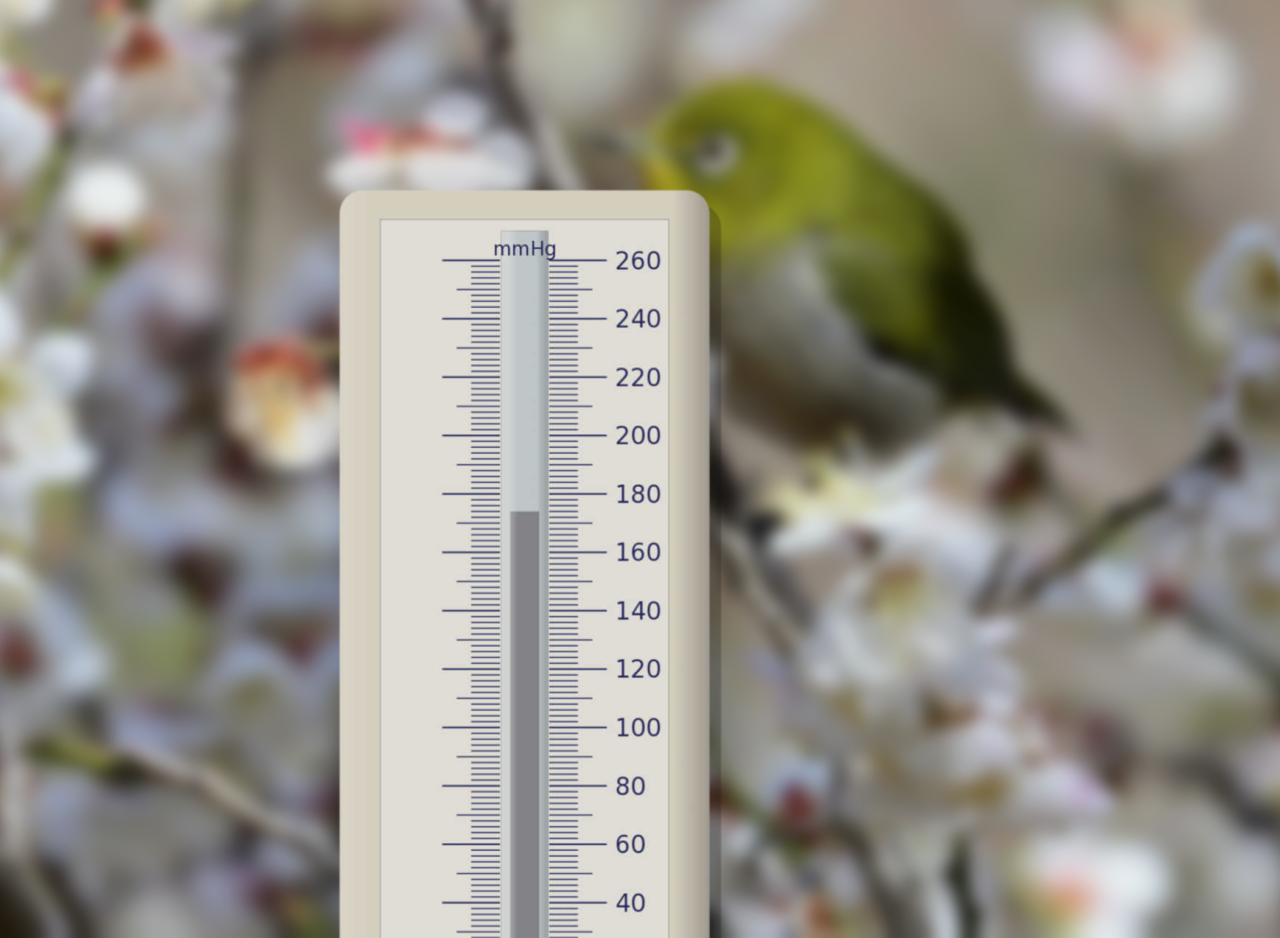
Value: 174 mmHg
